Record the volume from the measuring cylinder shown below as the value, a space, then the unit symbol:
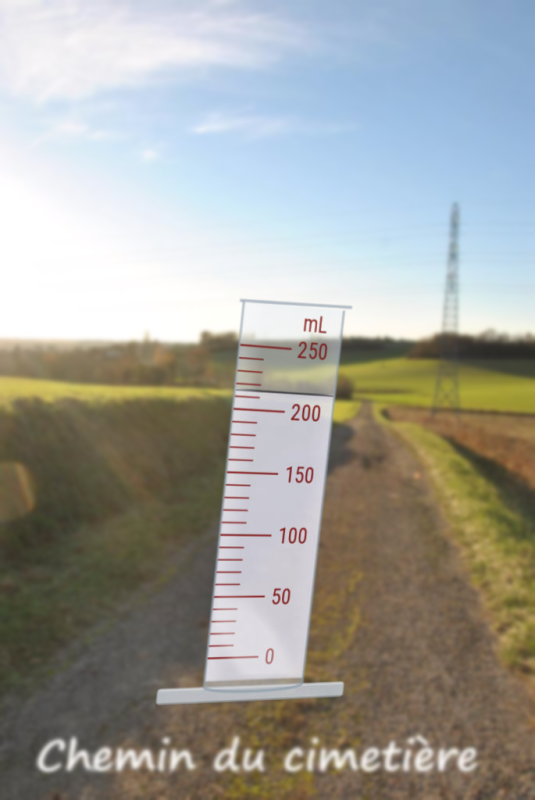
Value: 215 mL
